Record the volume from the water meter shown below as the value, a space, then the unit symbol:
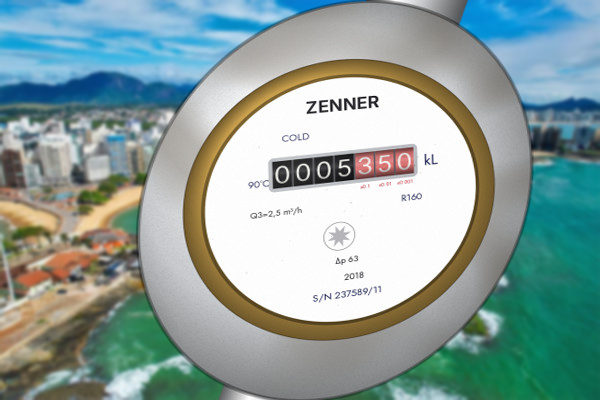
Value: 5.350 kL
